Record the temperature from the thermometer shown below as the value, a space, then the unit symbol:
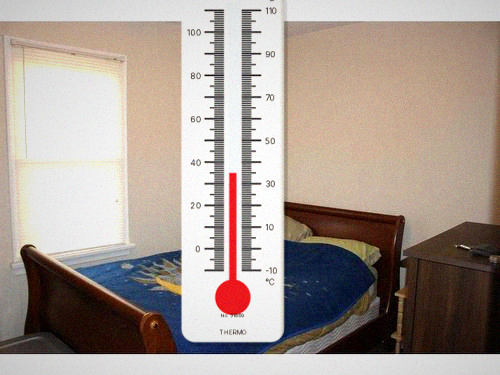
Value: 35 °C
